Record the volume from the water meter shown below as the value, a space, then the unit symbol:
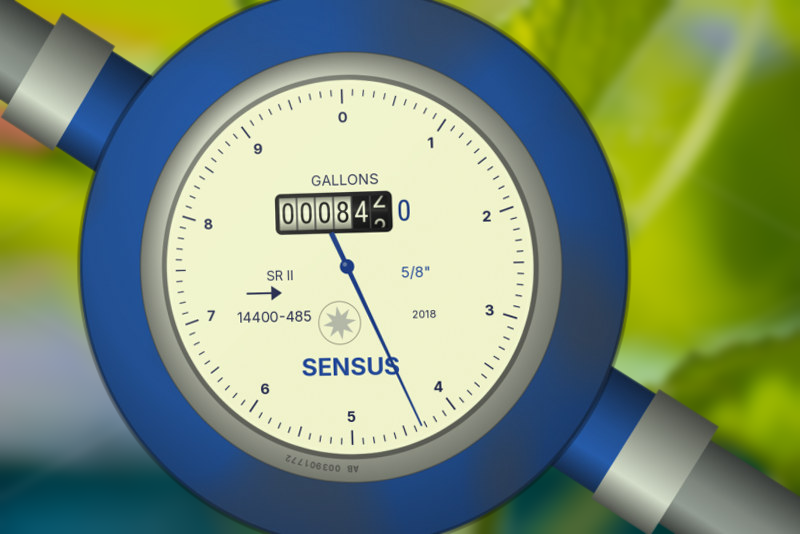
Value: 8424.3 gal
